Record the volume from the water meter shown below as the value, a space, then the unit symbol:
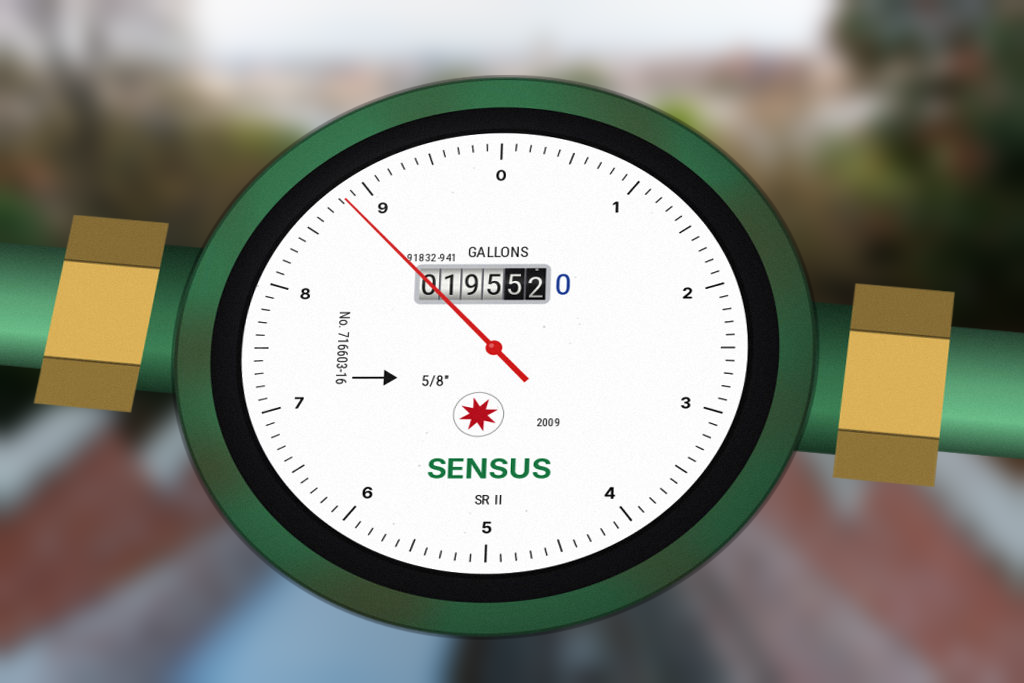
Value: 195518.8 gal
